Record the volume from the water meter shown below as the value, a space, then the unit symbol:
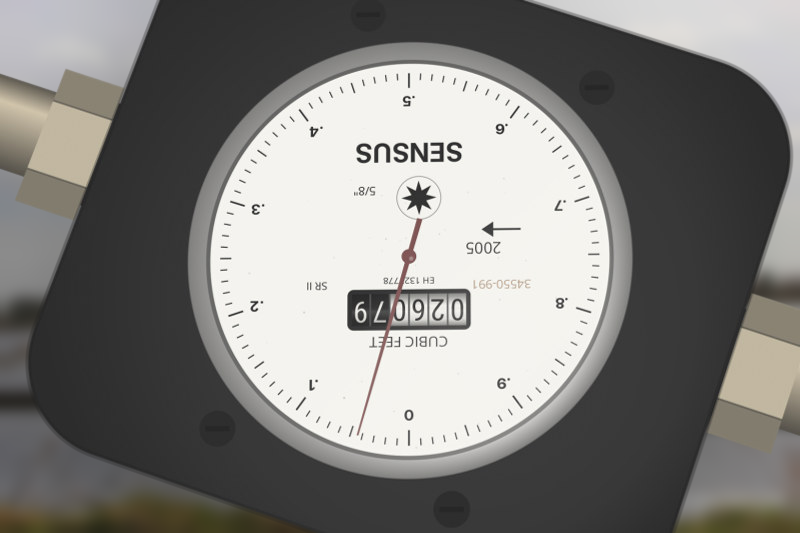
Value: 26079.04 ft³
